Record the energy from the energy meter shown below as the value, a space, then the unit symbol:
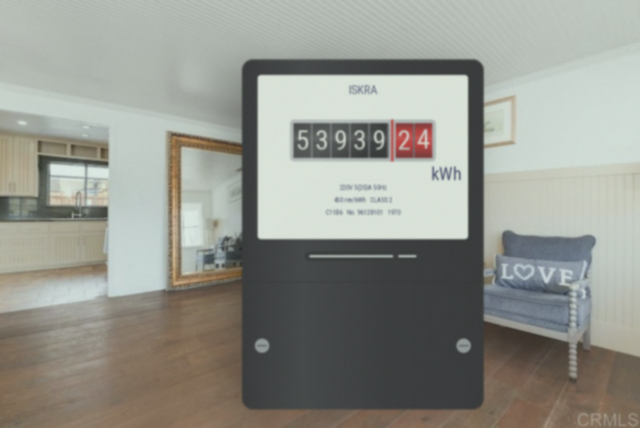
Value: 53939.24 kWh
